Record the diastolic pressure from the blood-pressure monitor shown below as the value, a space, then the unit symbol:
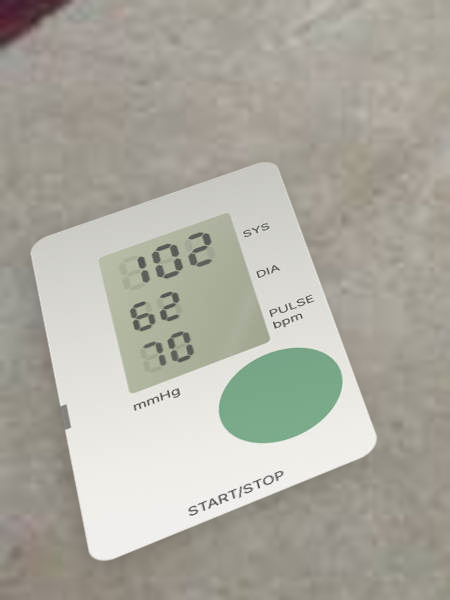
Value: 62 mmHg
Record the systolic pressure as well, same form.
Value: 102 mmHg
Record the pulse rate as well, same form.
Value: 70 bpm
